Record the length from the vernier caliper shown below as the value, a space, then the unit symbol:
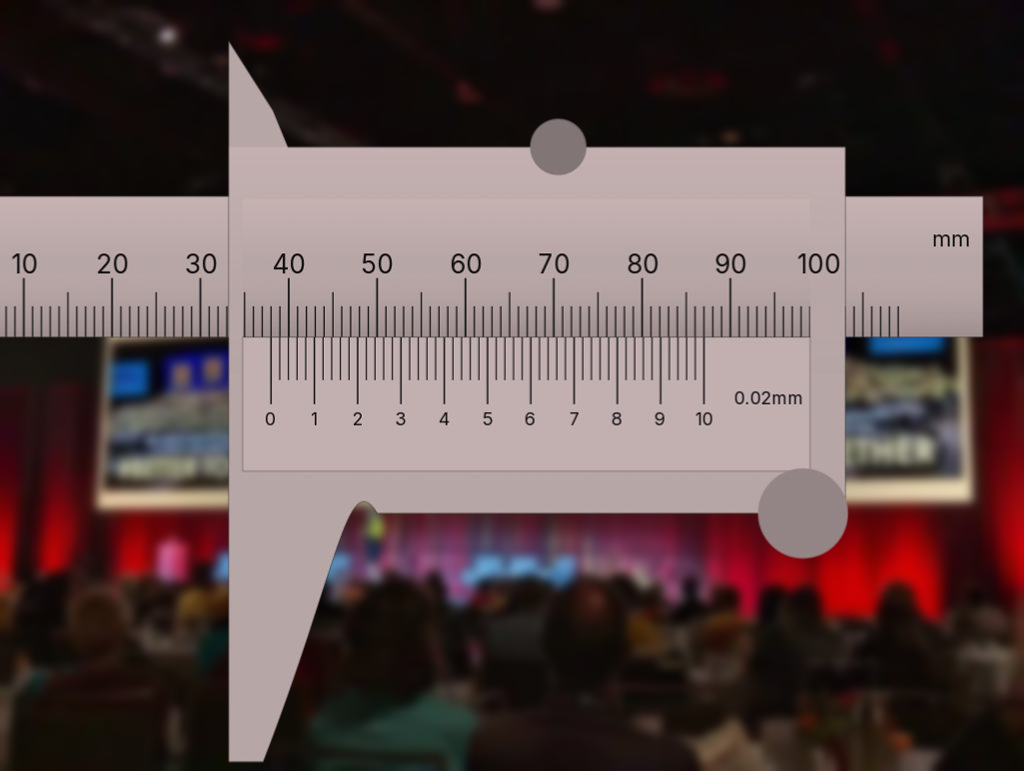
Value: 38.0 mm
